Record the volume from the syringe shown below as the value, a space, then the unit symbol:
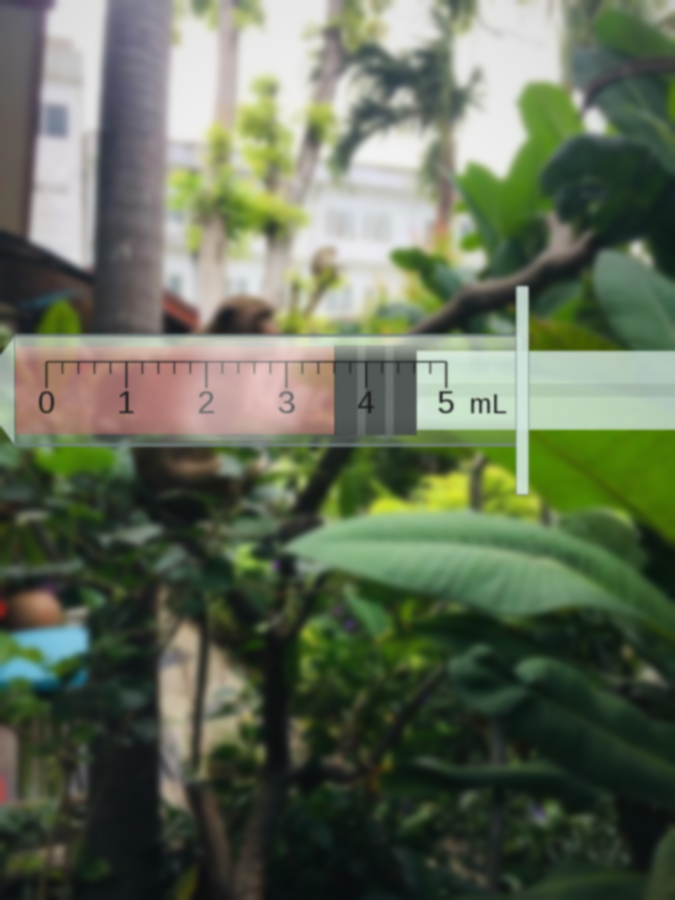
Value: 3.6 mL
